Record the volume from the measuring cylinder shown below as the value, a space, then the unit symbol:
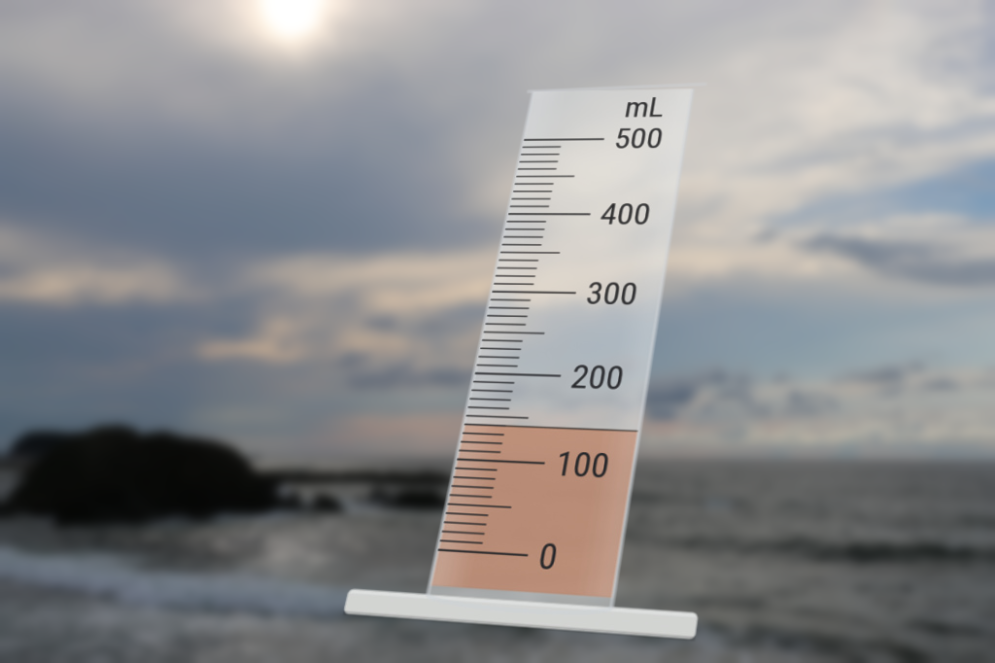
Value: 140 mL
